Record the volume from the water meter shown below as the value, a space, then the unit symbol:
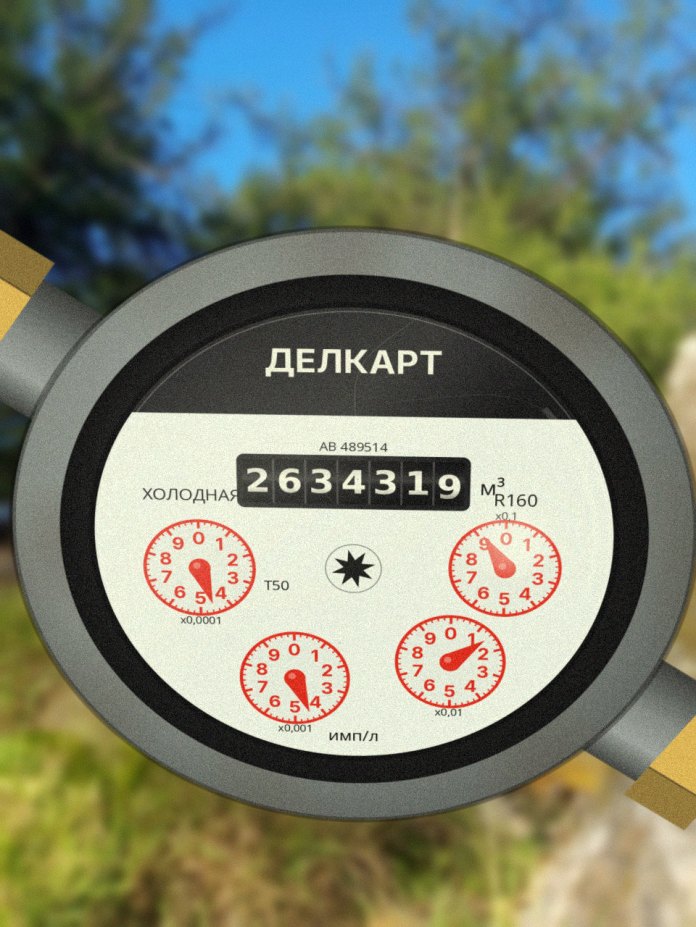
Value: 2634318.9144 m³
